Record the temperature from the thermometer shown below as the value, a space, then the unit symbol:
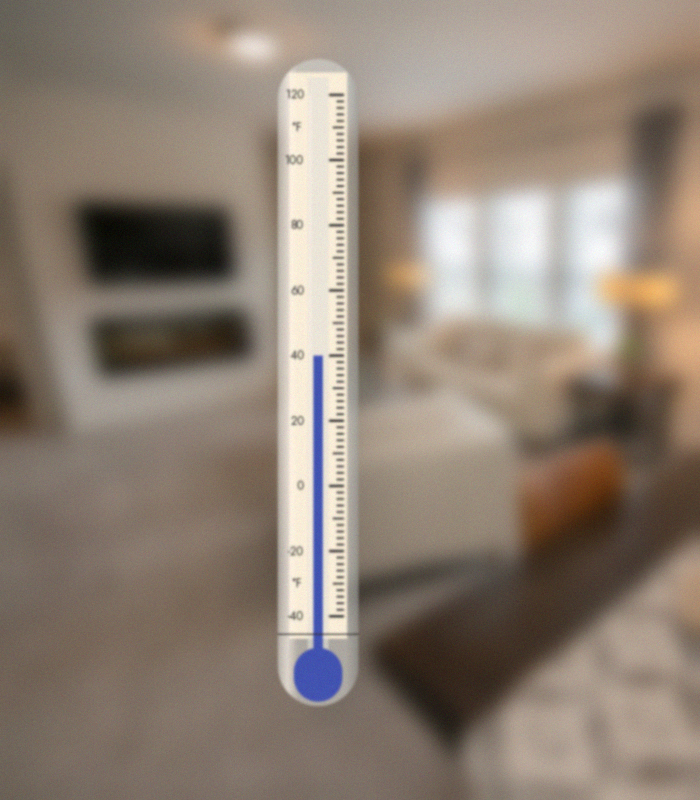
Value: 40 °F
